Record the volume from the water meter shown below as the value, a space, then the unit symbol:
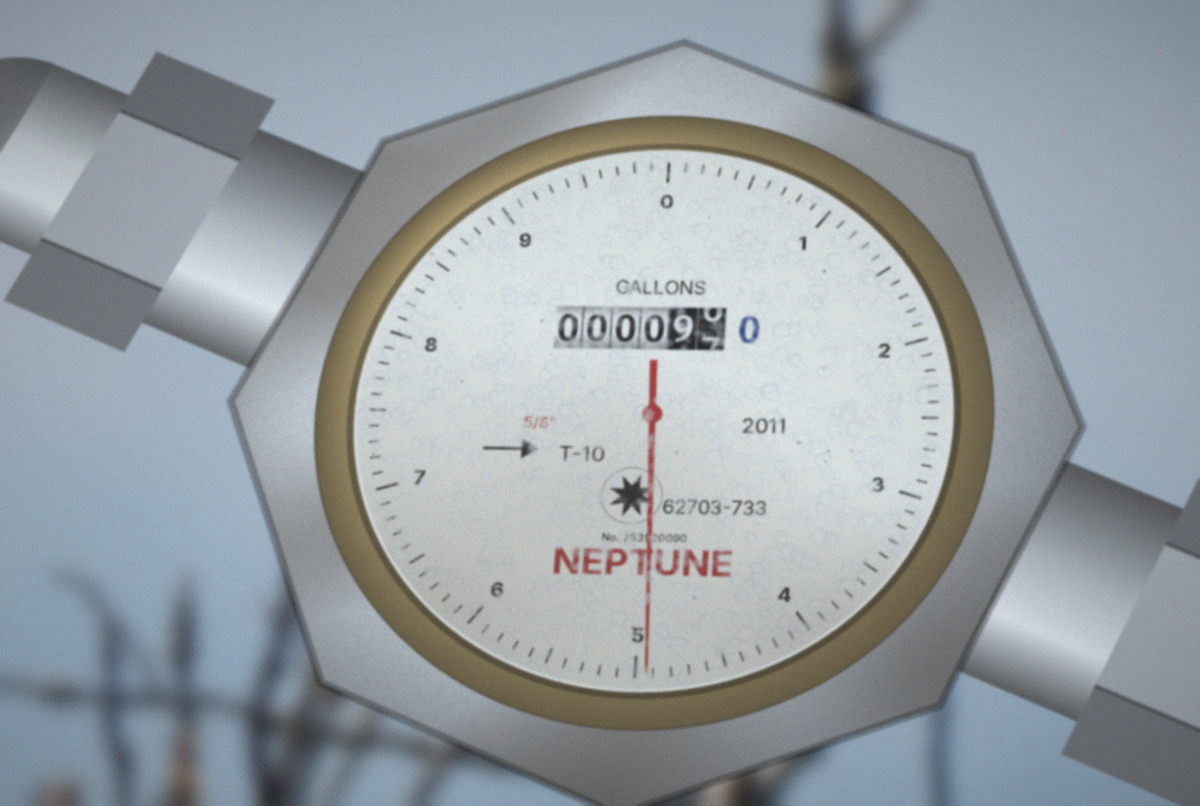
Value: 964.9 gal
